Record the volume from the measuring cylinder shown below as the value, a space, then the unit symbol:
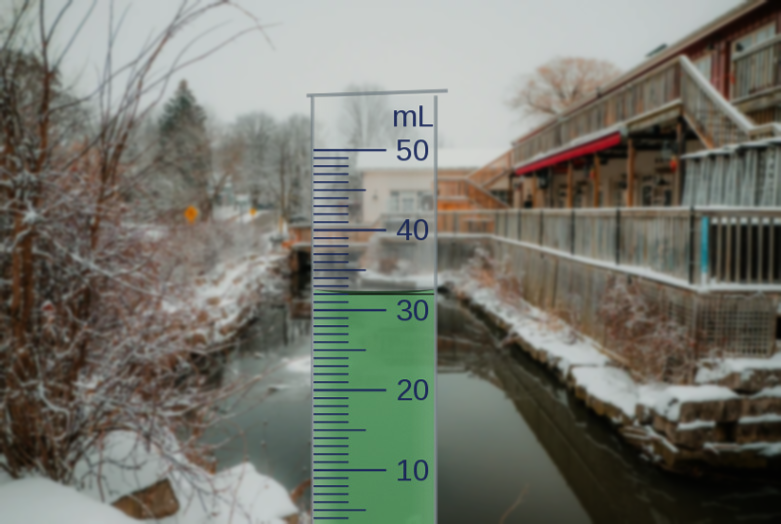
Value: 32 mL
